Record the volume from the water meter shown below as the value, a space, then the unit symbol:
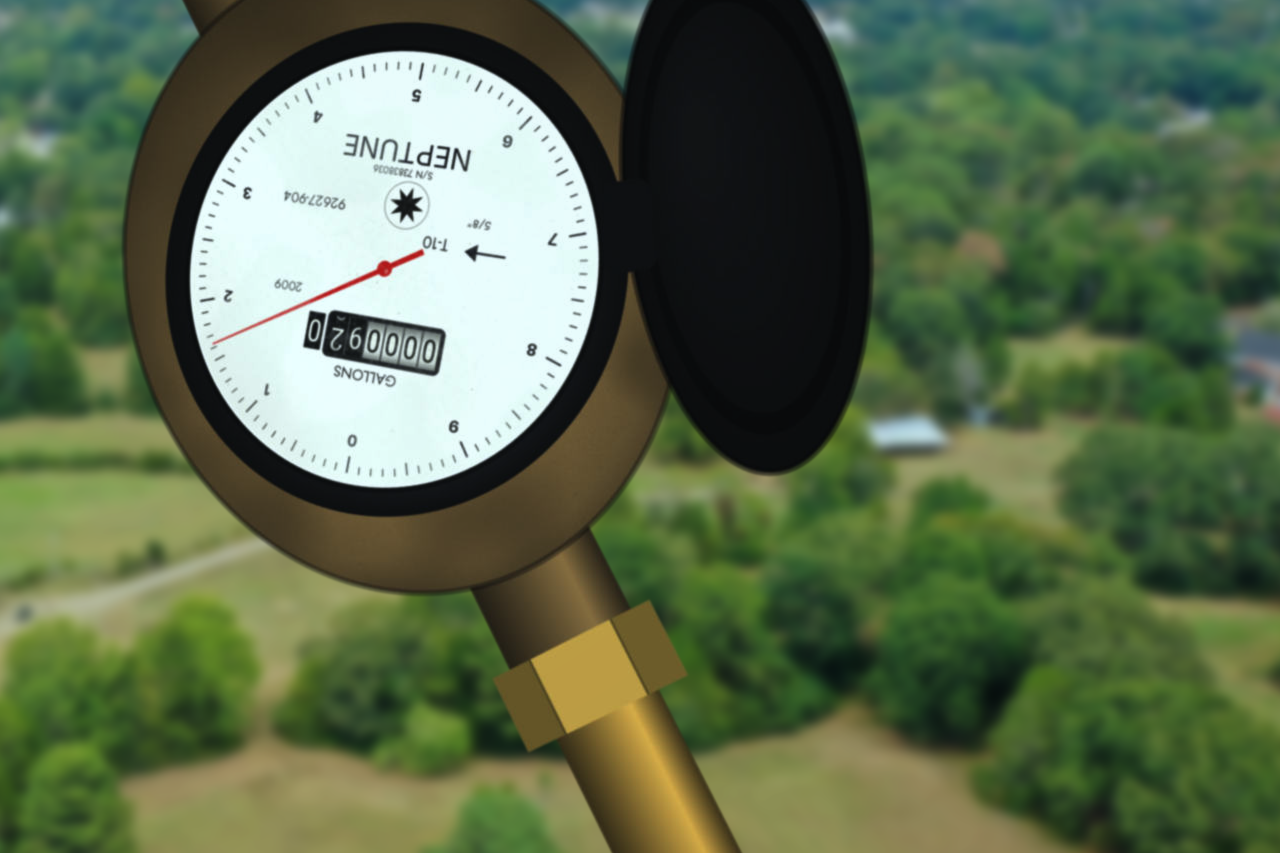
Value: 921.6 gal
